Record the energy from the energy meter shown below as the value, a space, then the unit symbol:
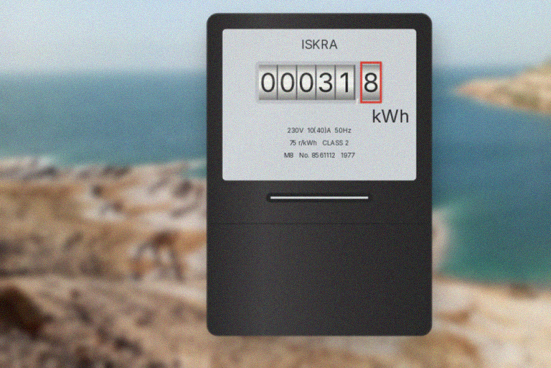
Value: 31.8 kWh
